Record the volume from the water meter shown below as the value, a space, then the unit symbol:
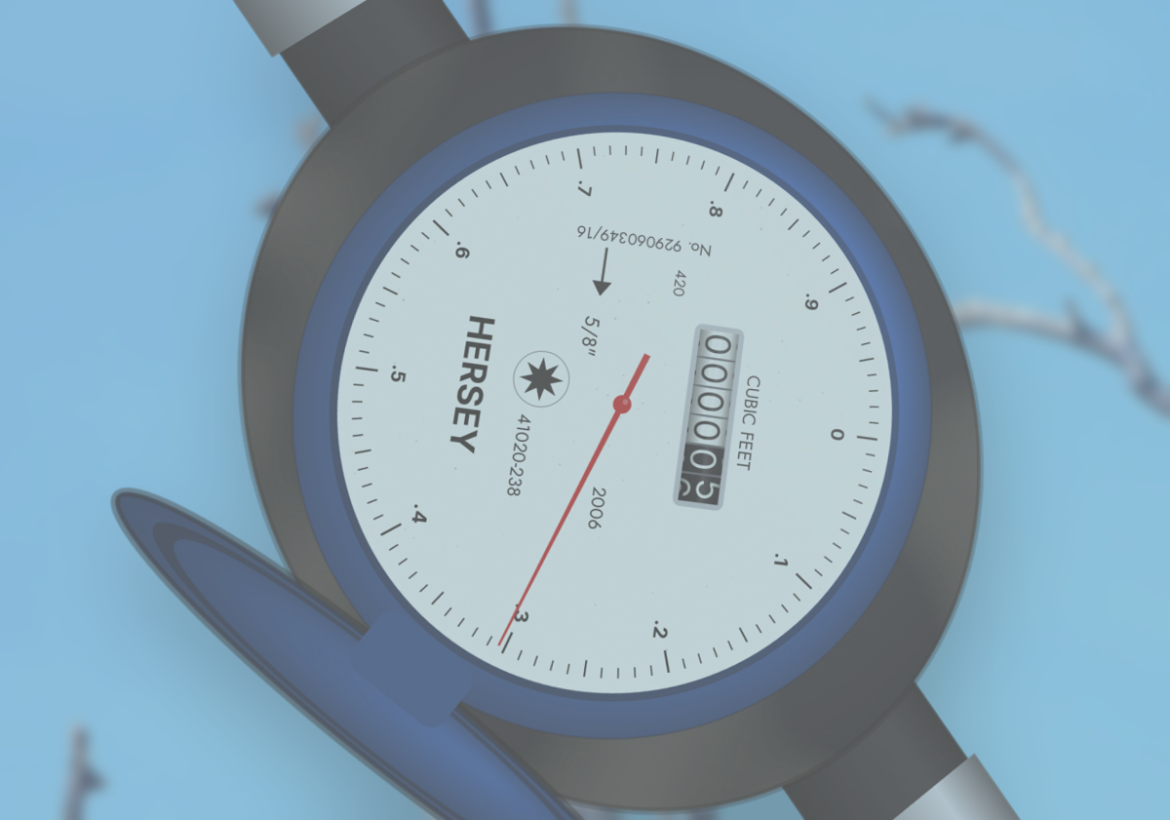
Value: 5.30 ft³
